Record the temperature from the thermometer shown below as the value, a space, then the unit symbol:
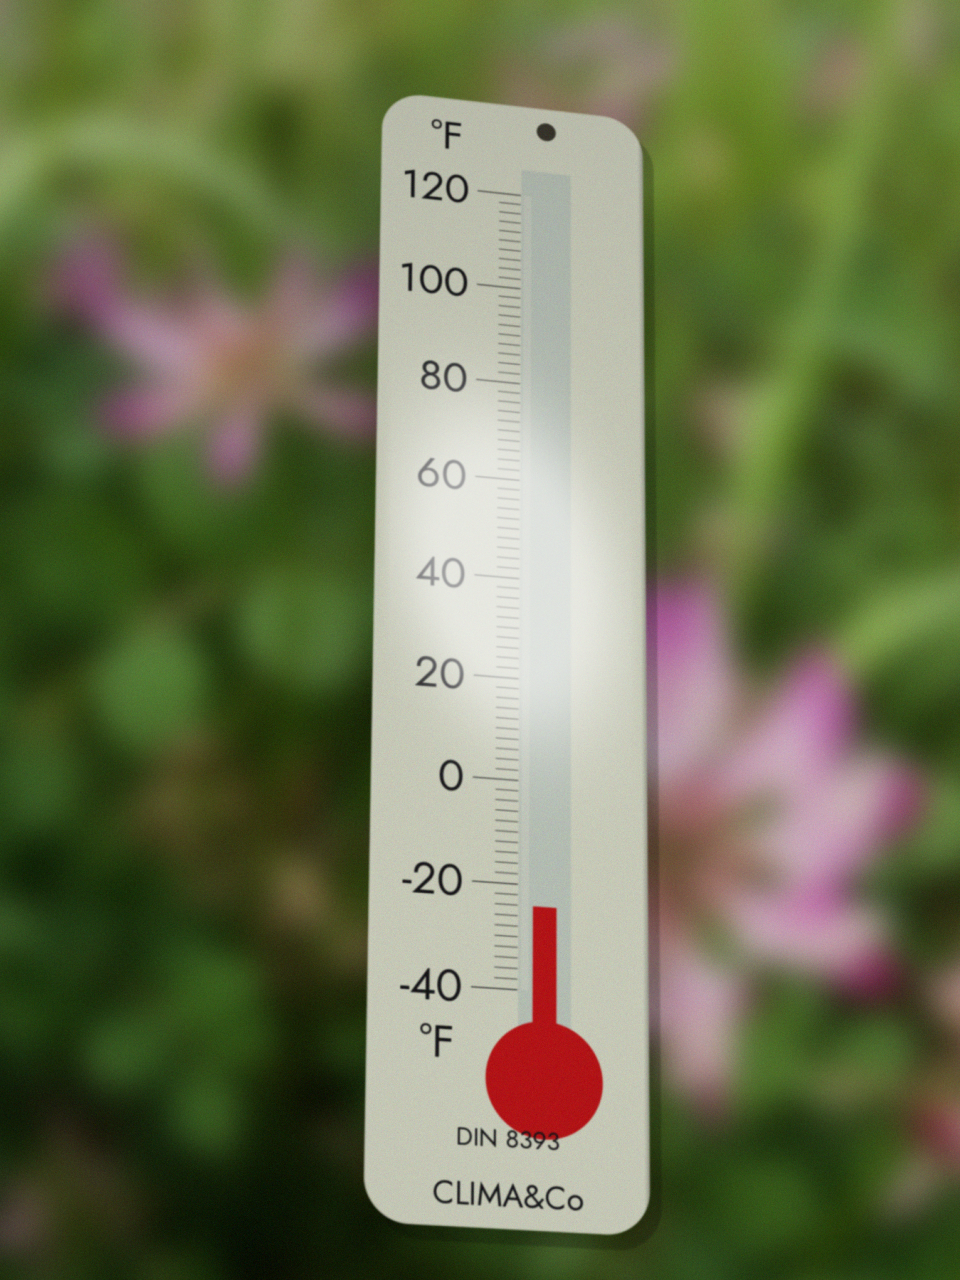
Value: -24 °F
